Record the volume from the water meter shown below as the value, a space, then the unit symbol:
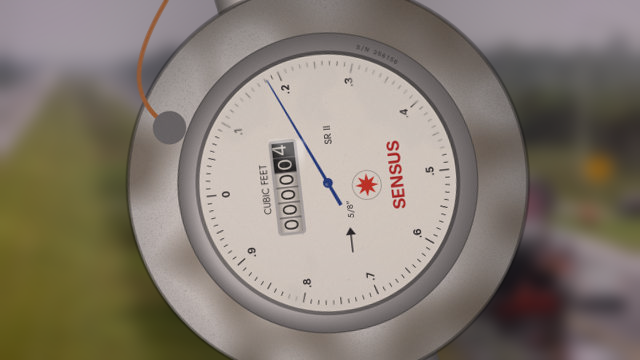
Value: 4.18 ft³
